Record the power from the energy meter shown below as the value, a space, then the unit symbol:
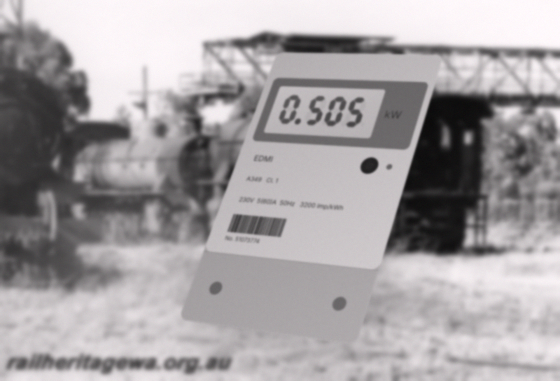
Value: 0.505 kW
